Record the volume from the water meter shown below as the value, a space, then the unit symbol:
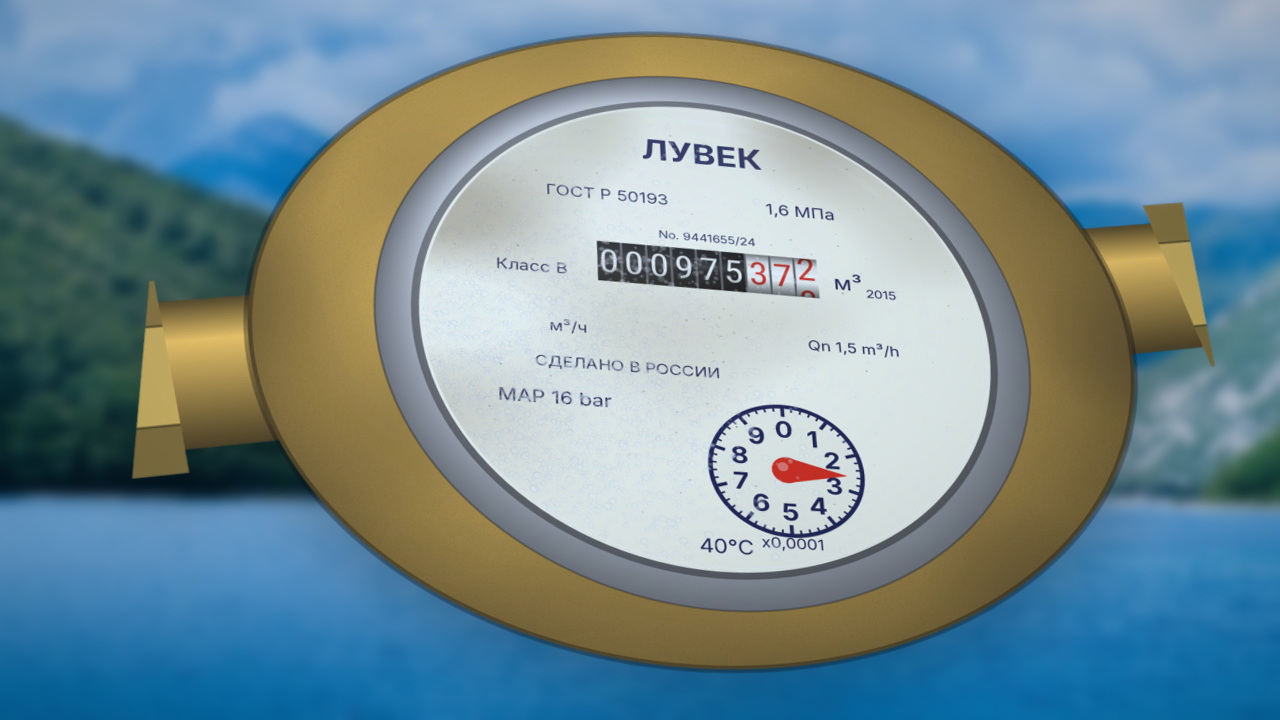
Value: 975.3722 m³
